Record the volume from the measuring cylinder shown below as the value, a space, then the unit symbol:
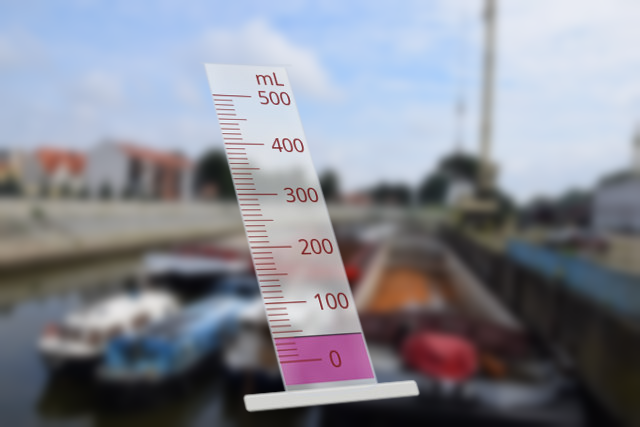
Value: 40 mL
